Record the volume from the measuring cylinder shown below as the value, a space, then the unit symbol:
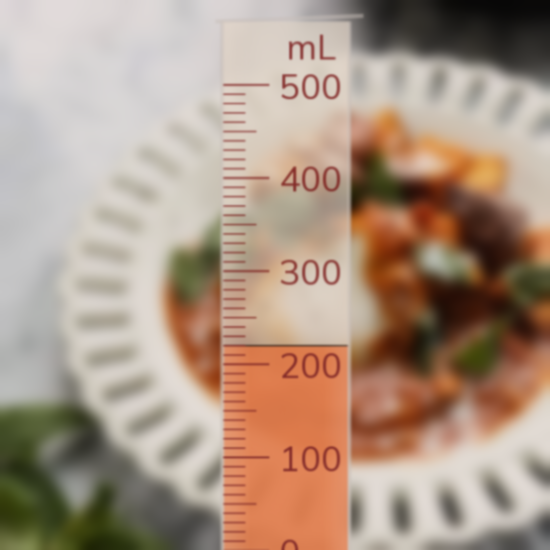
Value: 220 mL
